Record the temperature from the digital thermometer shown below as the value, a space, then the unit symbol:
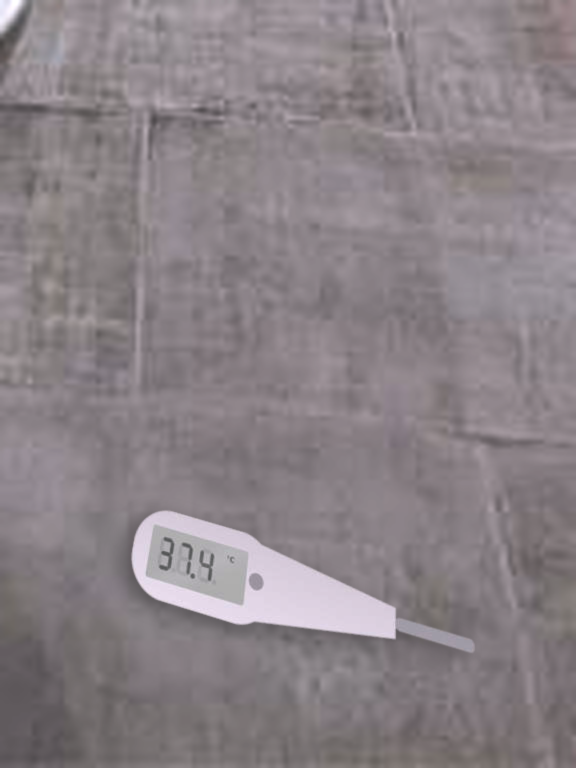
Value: 37.4 °C
